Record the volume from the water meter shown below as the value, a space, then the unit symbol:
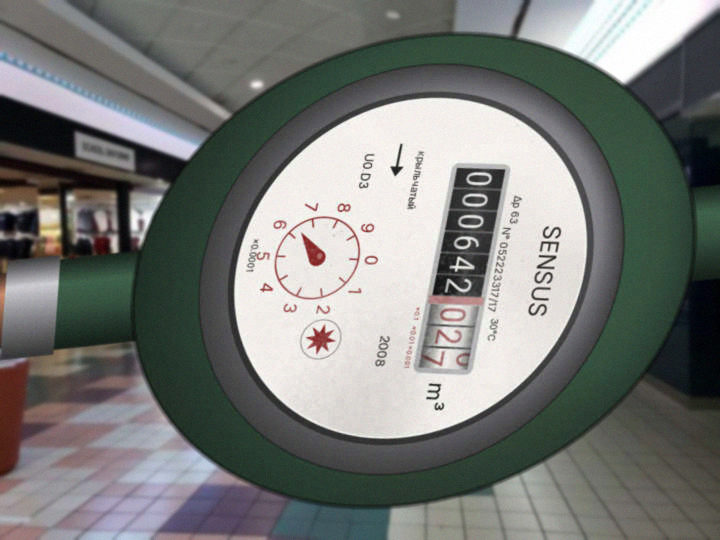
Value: 642.0266 m³
